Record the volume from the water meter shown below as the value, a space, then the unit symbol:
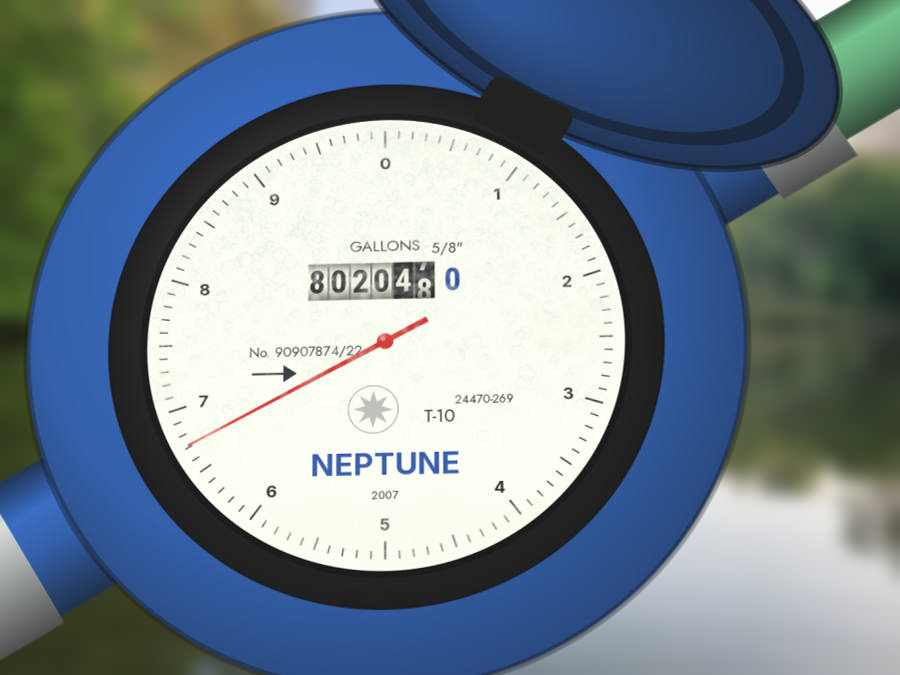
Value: 8020476.7 gal
